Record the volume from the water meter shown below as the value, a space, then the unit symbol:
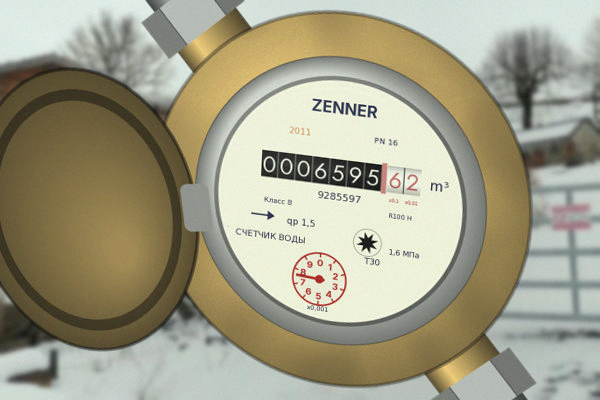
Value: 6595.627 m³
